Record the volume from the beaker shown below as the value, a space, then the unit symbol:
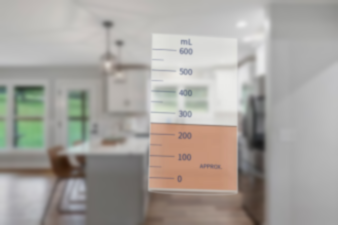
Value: 250 mL
